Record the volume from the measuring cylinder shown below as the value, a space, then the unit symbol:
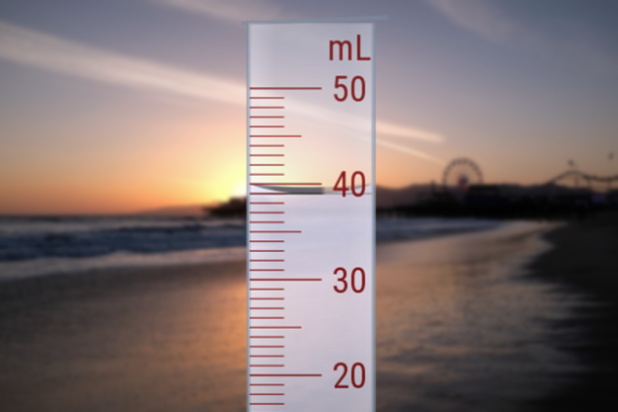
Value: 39 mL
